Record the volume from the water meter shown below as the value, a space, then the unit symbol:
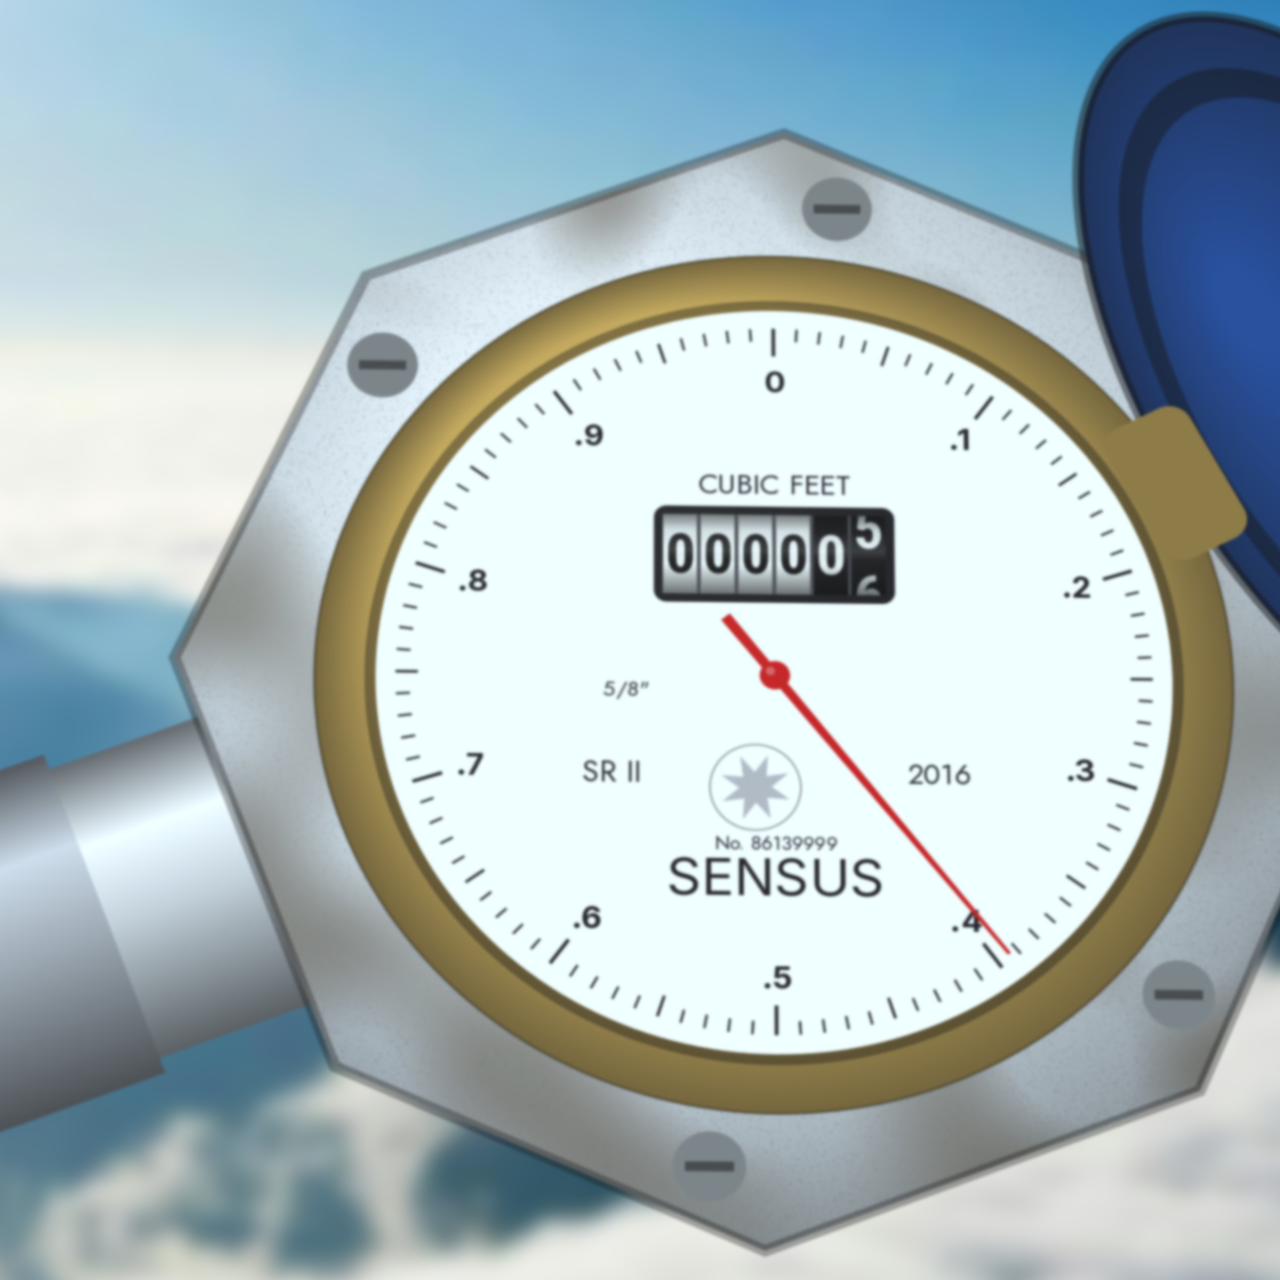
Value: 5.39 ft³
